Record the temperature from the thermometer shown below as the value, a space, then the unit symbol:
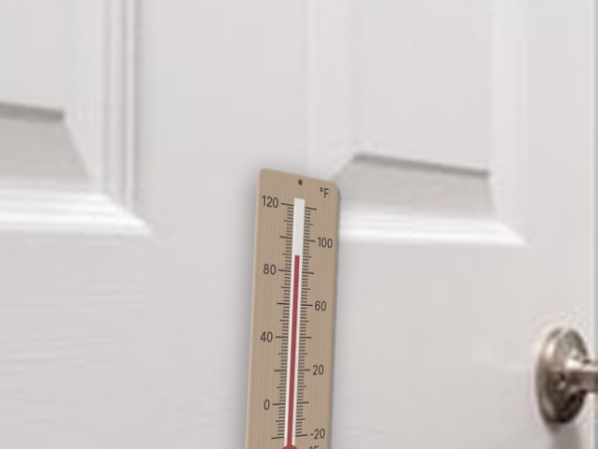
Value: 90 °F
